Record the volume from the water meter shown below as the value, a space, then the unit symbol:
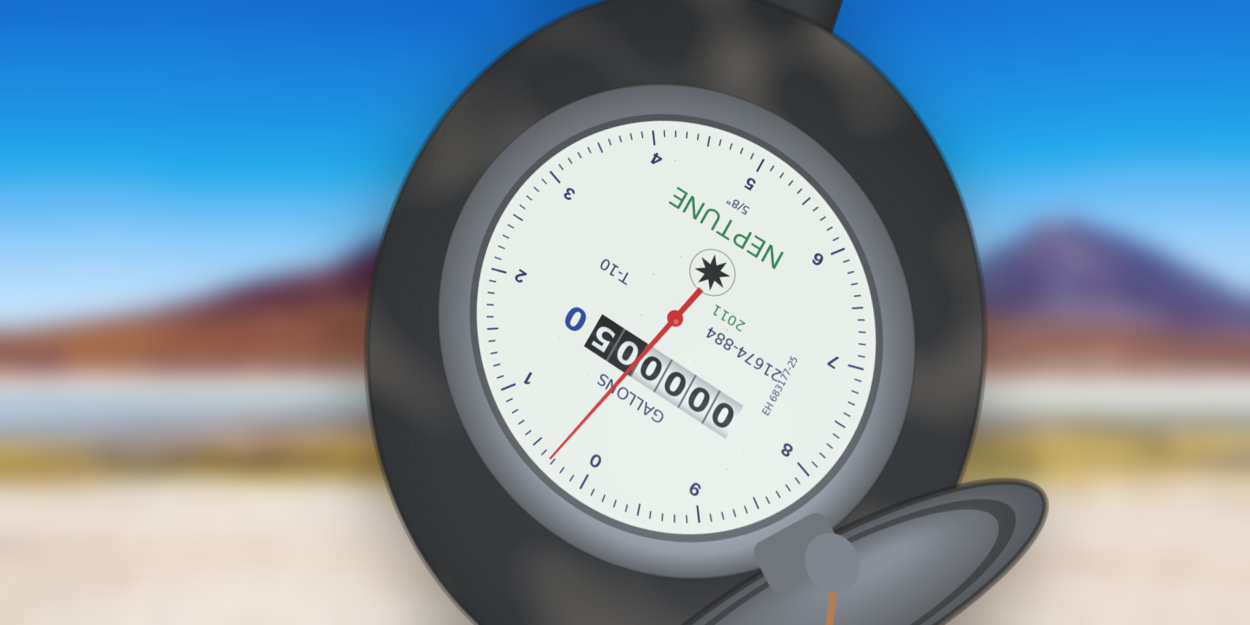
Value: 50.3 gal
